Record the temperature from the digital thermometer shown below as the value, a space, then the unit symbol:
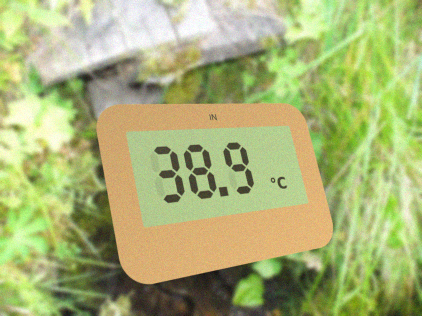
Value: 38.9 °C
